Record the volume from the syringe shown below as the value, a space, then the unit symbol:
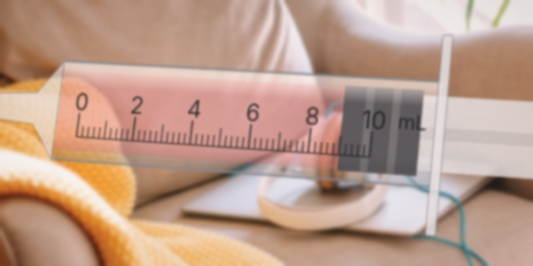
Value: 9 mL
